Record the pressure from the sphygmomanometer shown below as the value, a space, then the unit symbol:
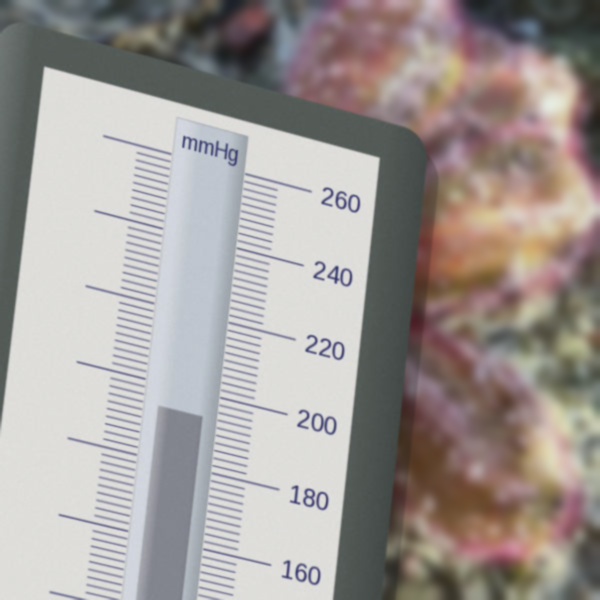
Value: 194 mmHg
